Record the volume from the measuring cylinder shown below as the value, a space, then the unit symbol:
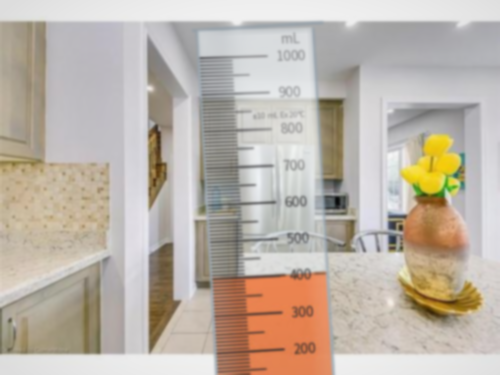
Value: 400 mL
